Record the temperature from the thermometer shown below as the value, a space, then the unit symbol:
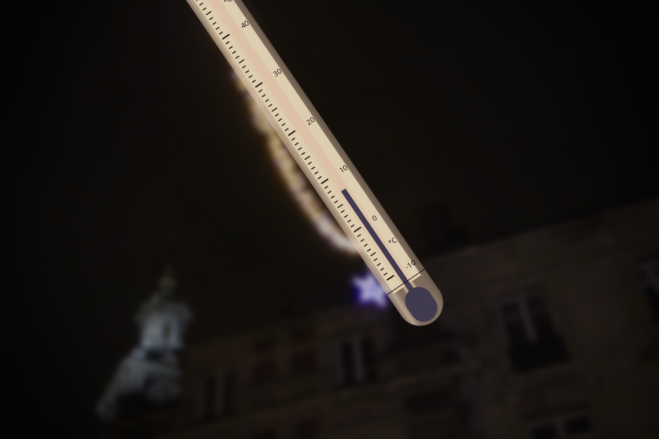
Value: 7 °C
